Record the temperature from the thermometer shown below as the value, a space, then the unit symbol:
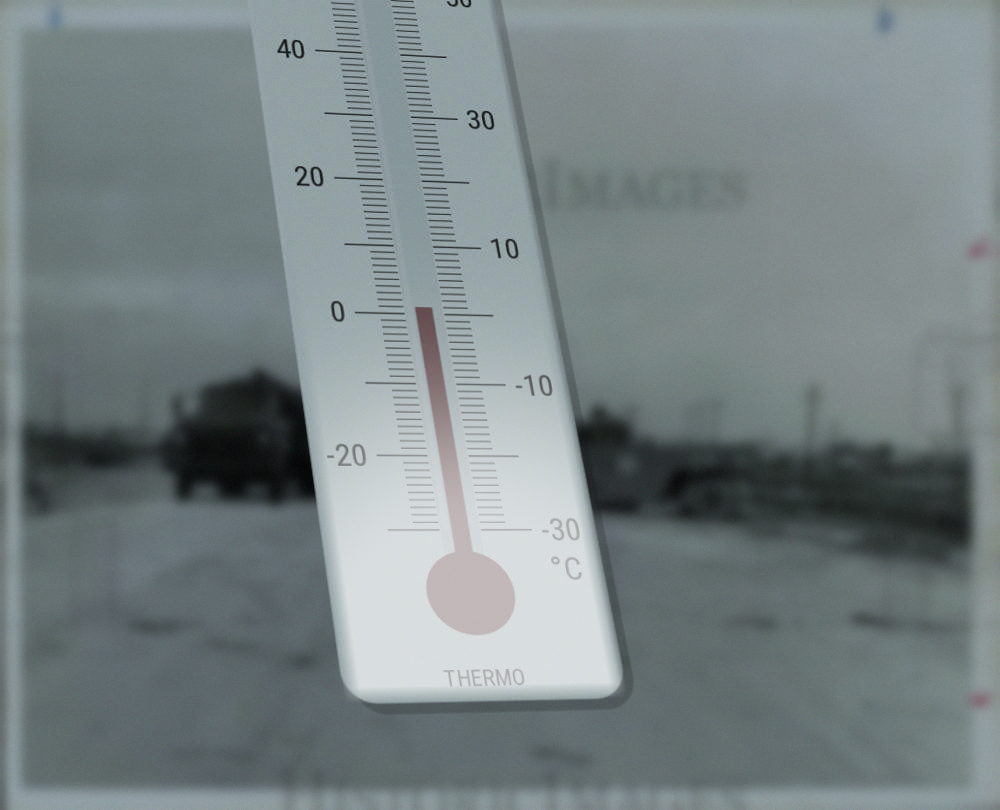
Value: 1 °C
